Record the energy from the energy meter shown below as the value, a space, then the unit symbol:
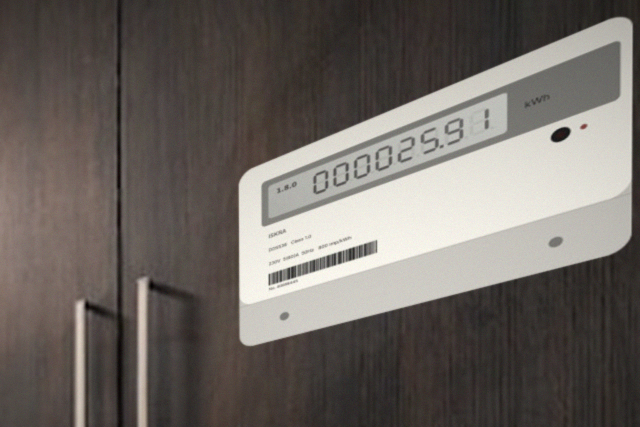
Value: 25.91 kWh
